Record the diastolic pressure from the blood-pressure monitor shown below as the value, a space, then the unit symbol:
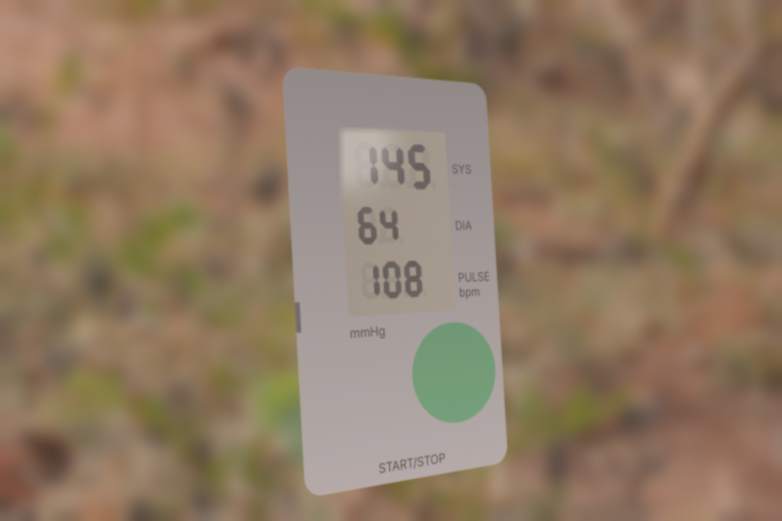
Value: 64 mmHg
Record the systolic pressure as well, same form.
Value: 145 mmHg
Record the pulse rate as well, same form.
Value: 108 bpm
